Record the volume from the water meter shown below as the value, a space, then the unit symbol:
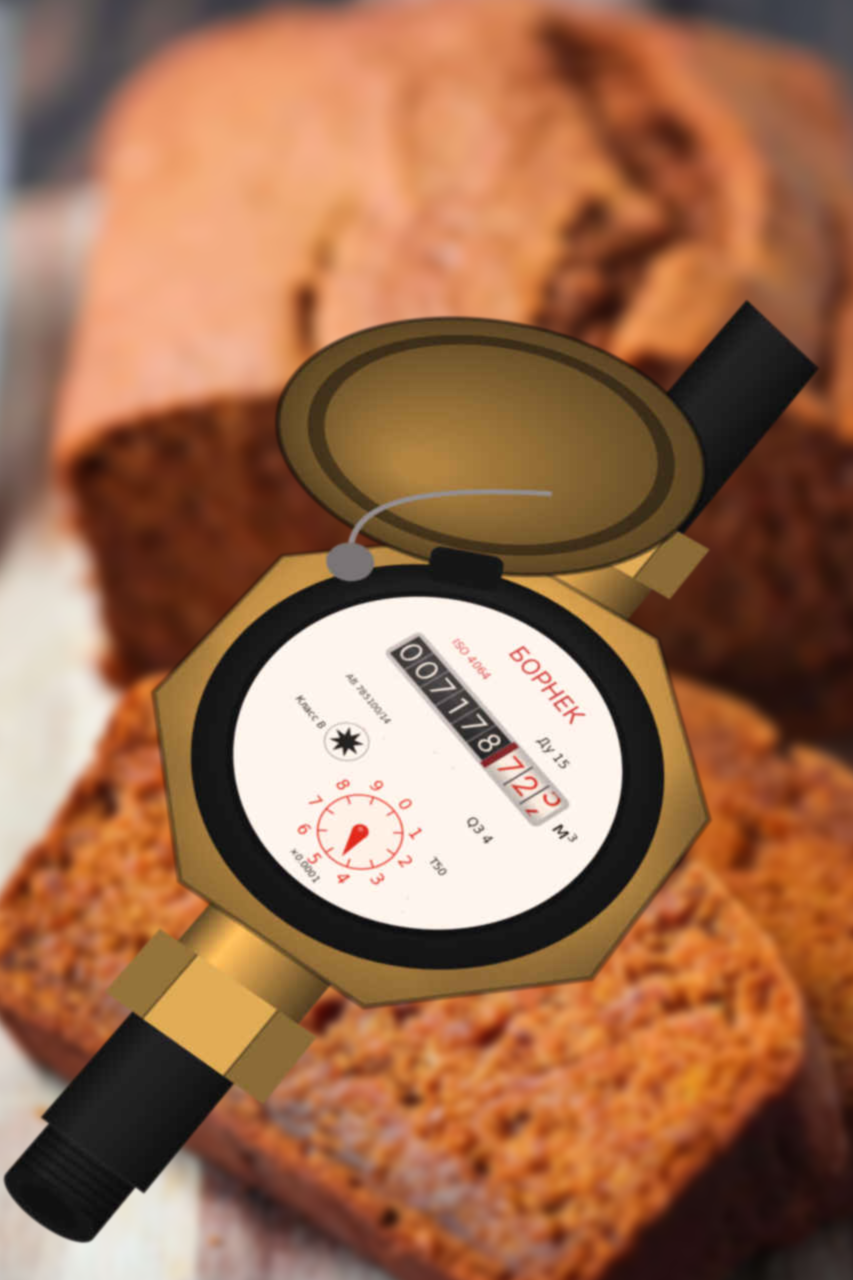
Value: 7178.7254 m³
